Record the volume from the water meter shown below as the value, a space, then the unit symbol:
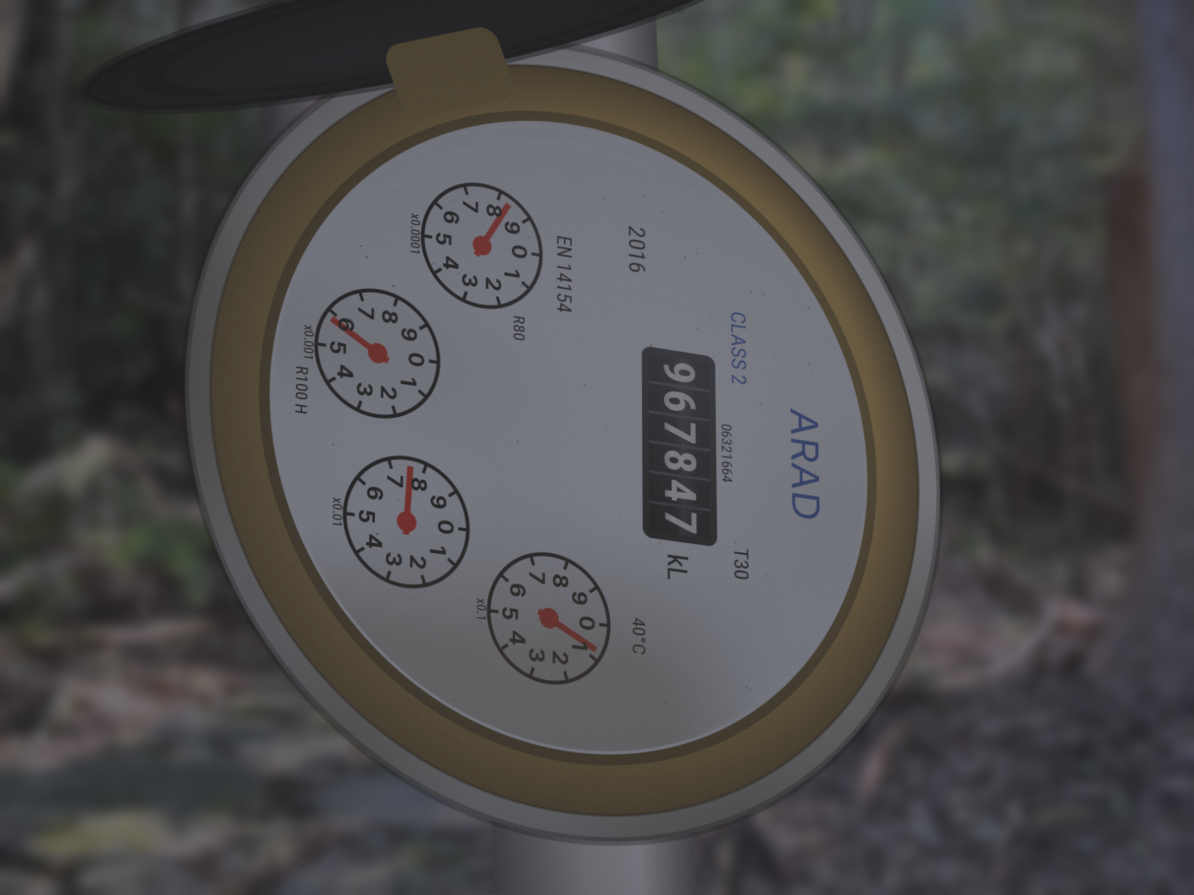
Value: 967847.0758 kL
